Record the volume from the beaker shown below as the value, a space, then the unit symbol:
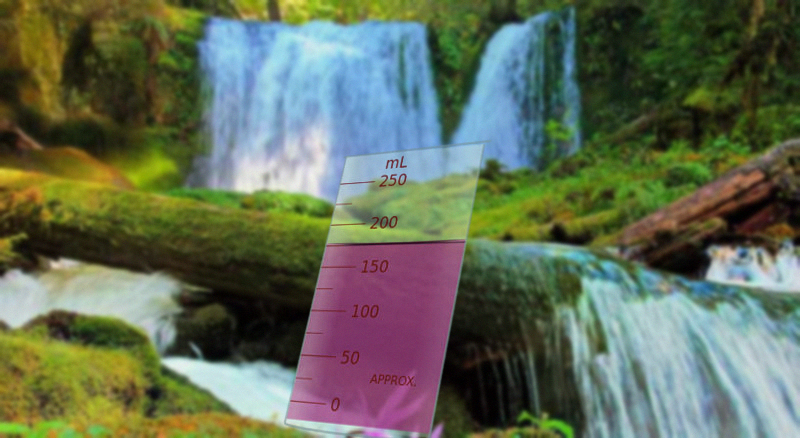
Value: 175 mL
